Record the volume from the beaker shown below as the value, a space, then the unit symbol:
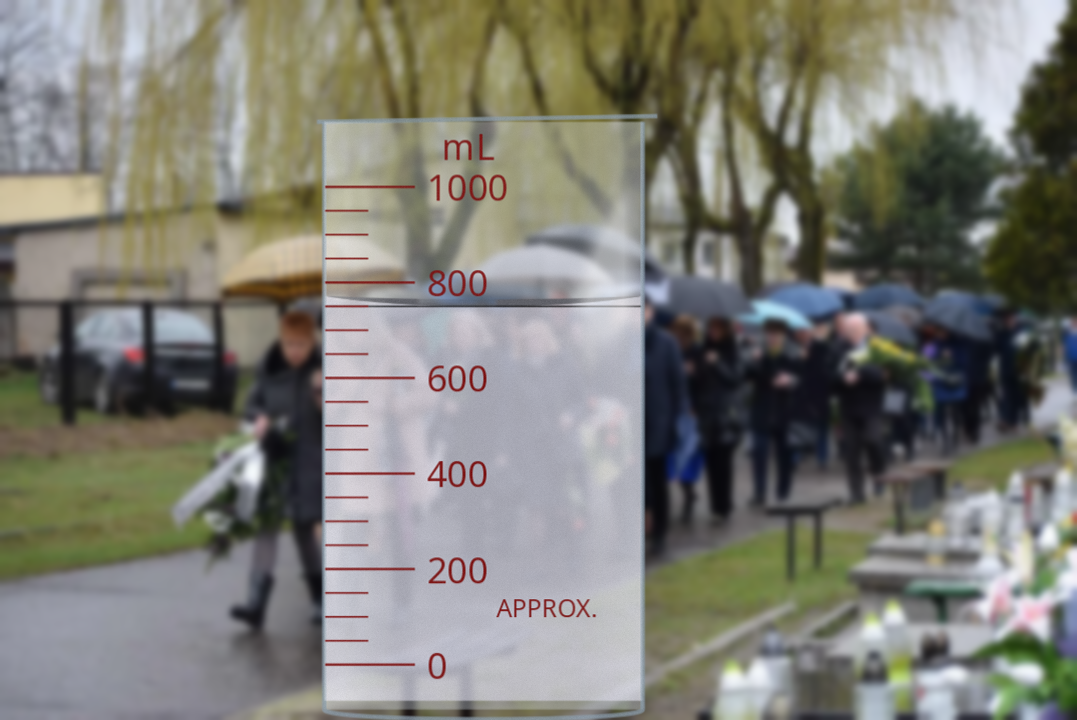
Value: 750 mL
